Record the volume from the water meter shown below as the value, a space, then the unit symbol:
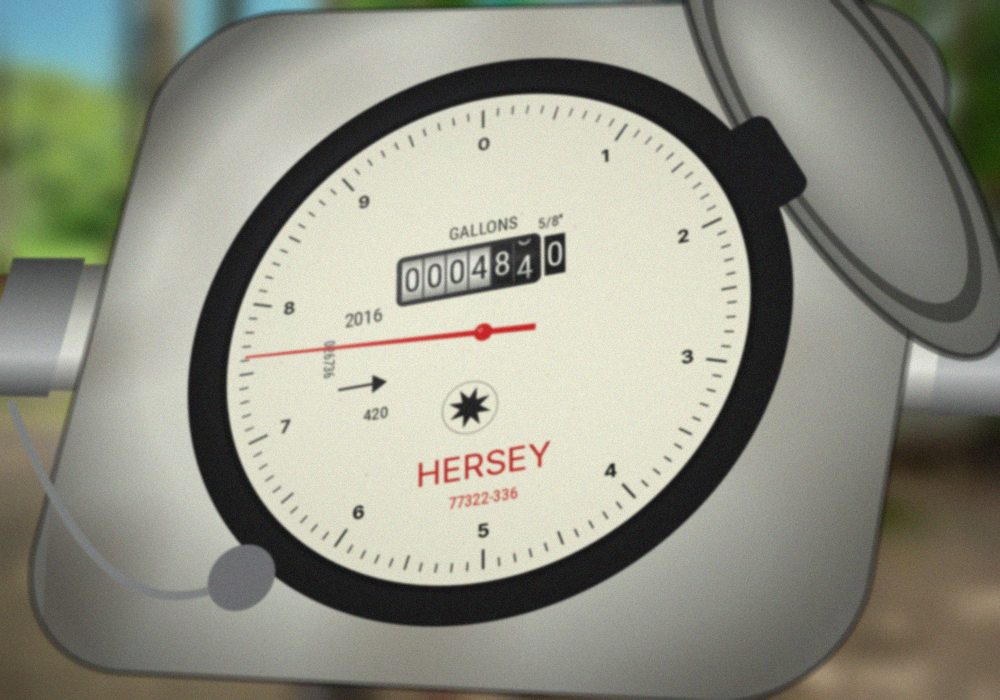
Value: 4837.6 gal
